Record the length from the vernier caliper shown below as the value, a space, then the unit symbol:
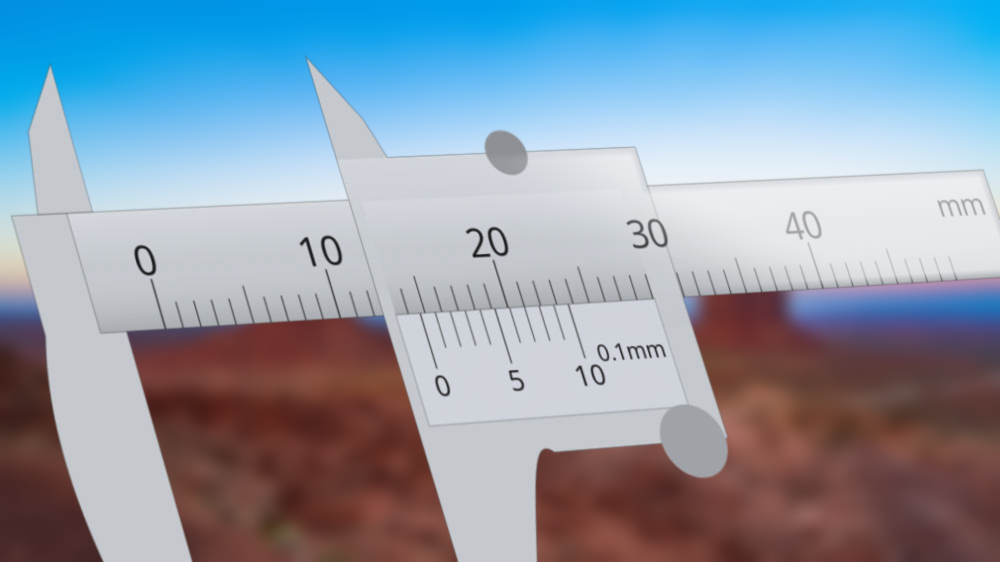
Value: 14.7 mm
